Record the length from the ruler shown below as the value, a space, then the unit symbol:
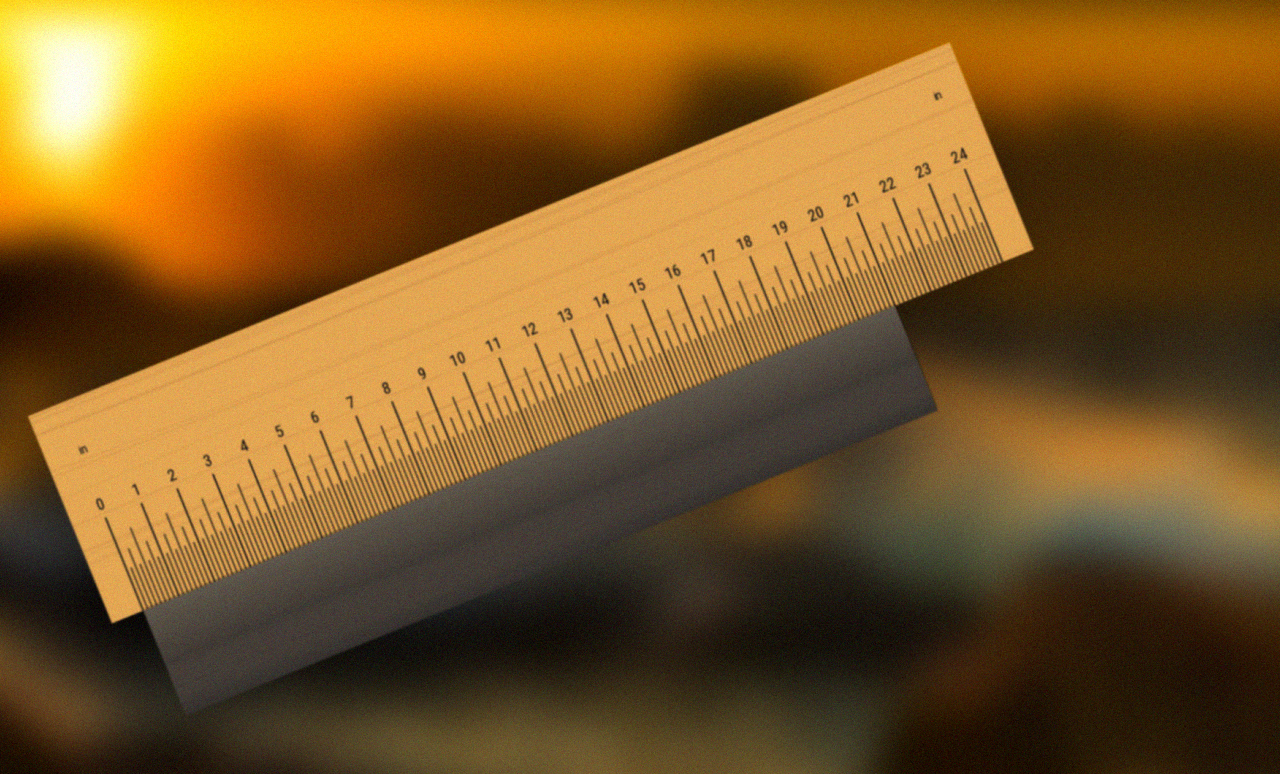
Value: 21 in
